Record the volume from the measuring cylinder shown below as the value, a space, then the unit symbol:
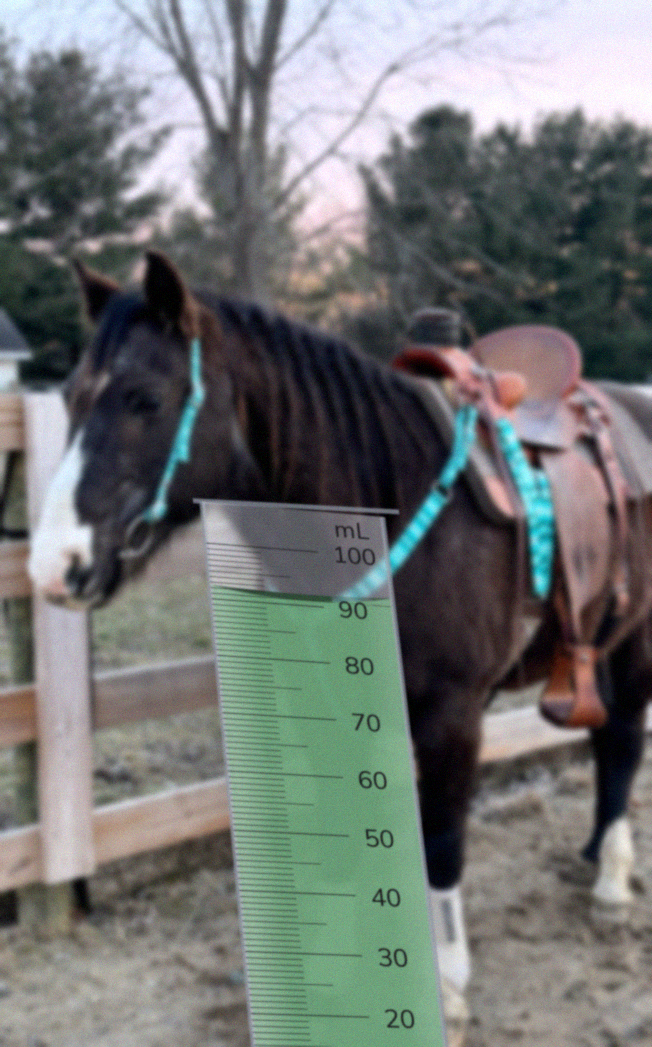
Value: 91 mL
